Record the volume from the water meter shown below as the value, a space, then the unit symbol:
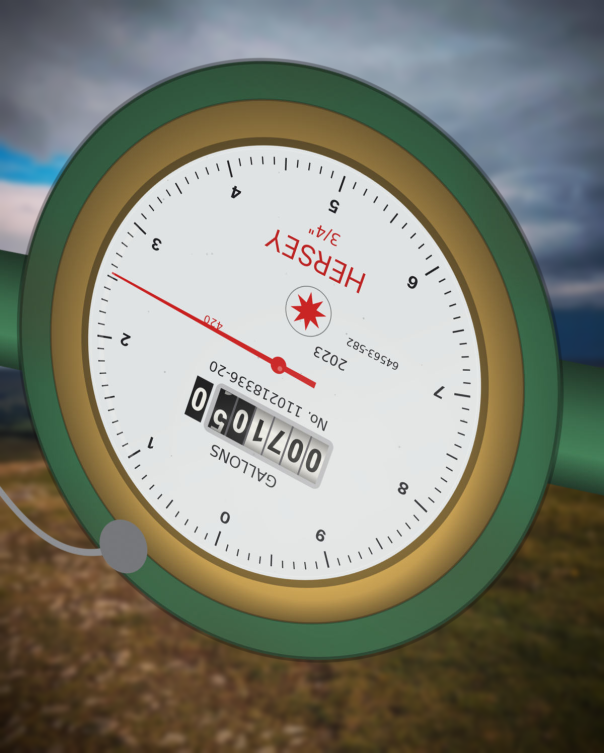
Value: 71052.5 gal
